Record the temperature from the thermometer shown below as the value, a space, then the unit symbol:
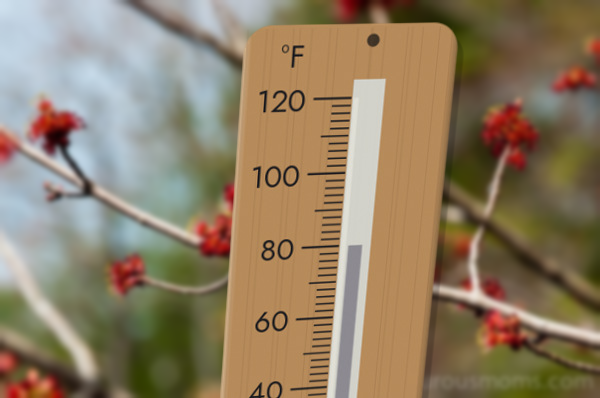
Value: 80 °F
